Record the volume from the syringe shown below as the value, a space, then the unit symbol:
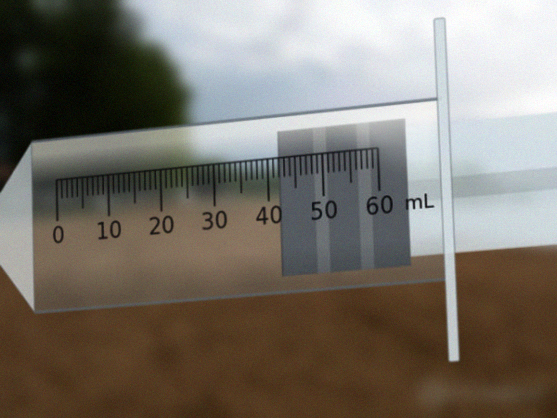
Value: 42 mL
